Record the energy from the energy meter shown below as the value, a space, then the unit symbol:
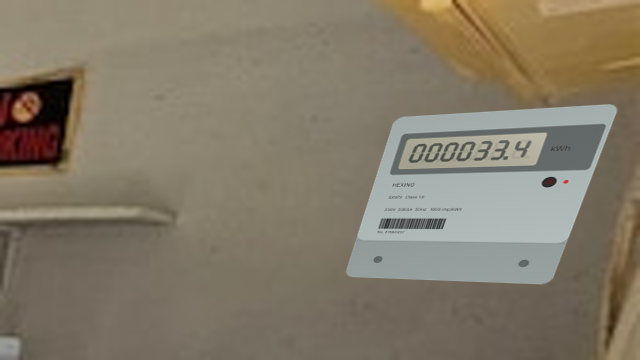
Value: 33.4 kWh
